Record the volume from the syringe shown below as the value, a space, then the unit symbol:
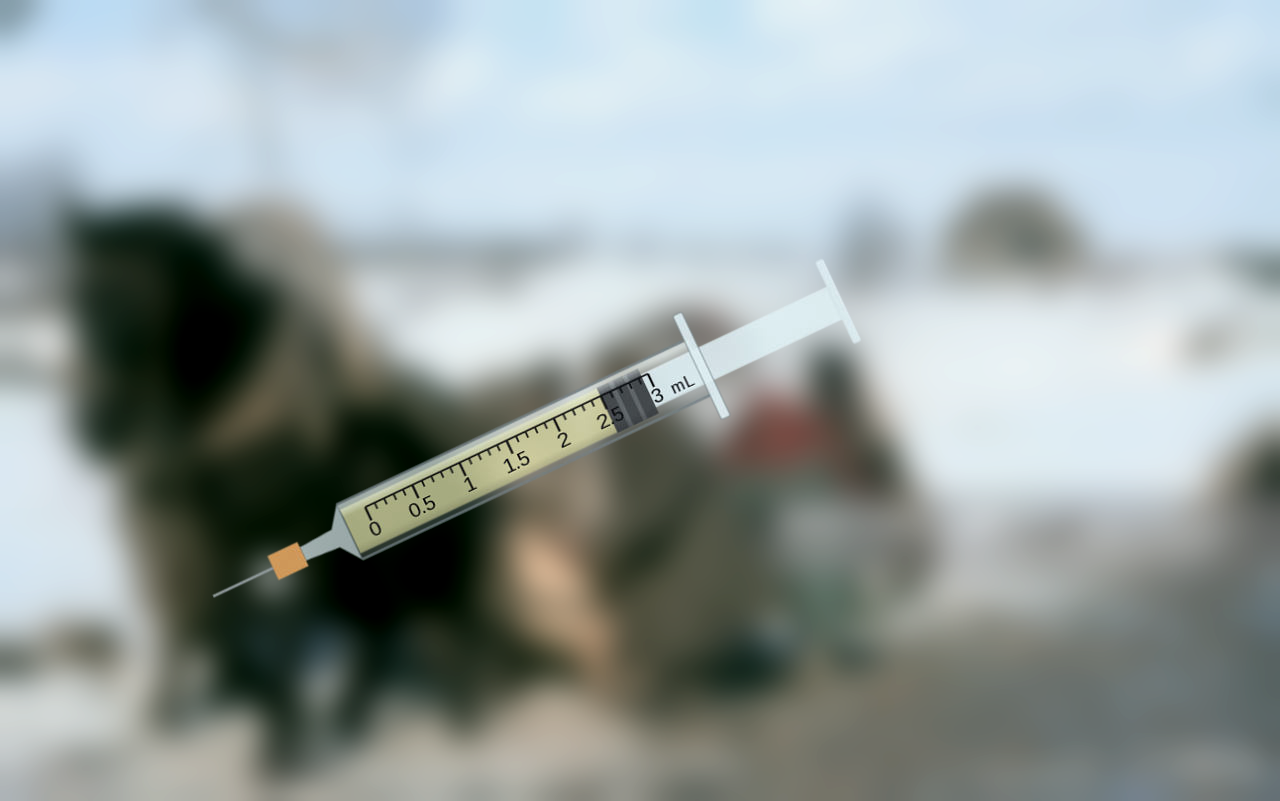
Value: 2.5 mL
